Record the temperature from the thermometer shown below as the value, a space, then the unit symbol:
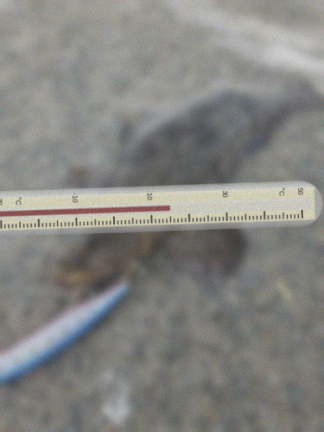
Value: 15 °C
